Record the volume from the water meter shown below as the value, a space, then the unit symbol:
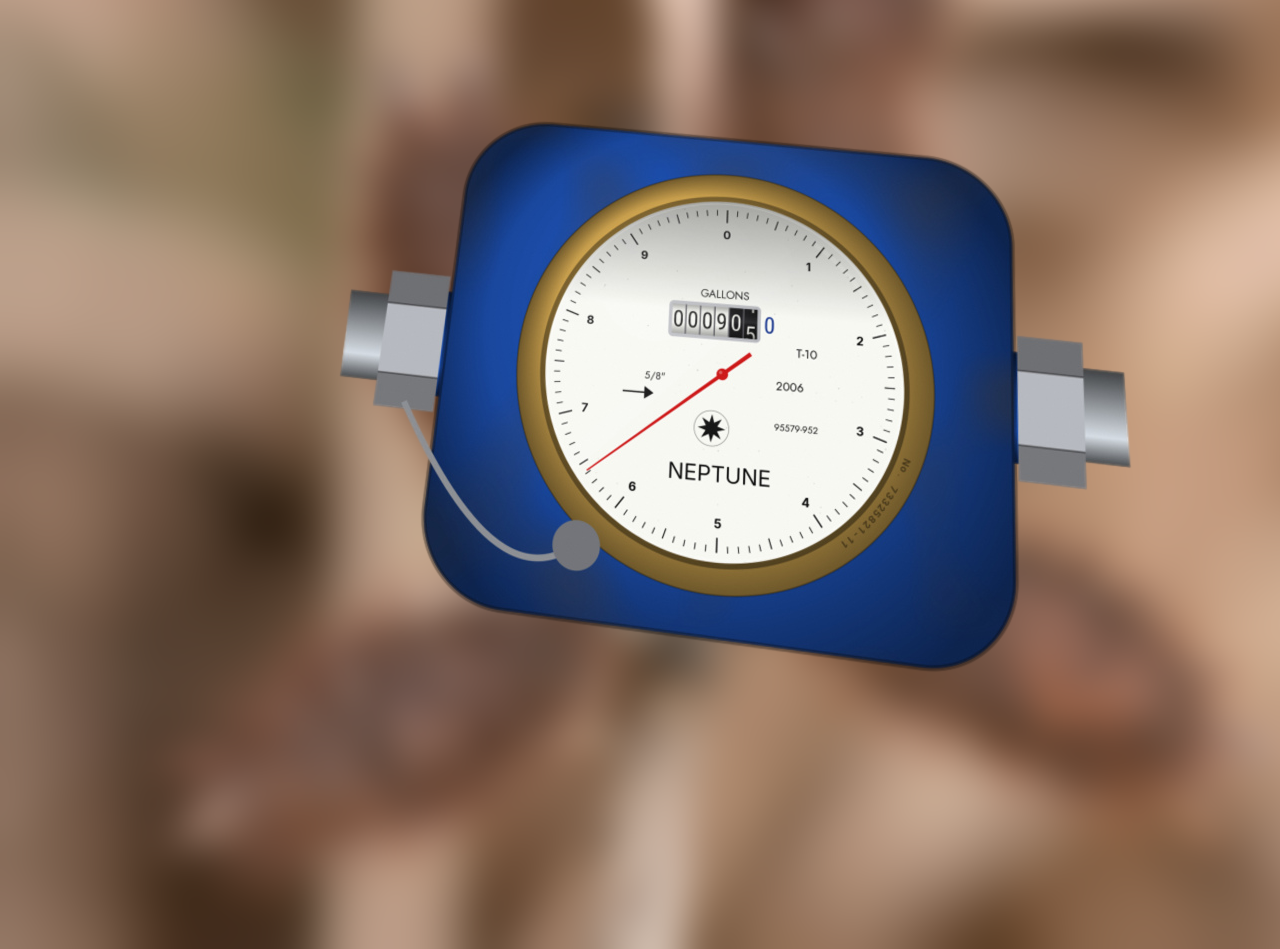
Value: 9046.4 gal
